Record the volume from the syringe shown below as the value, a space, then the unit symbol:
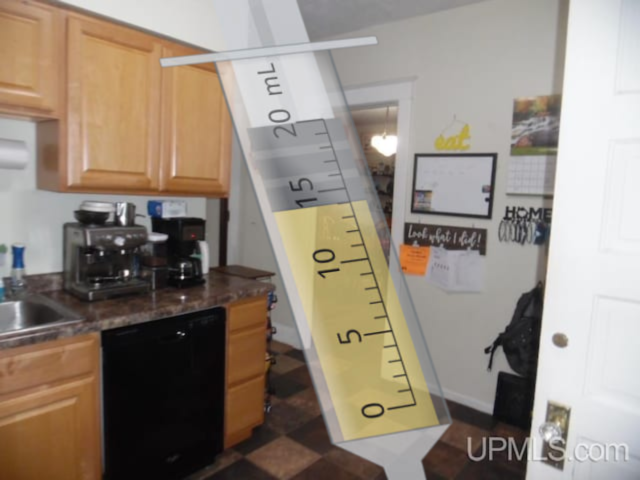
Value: 14 mL
